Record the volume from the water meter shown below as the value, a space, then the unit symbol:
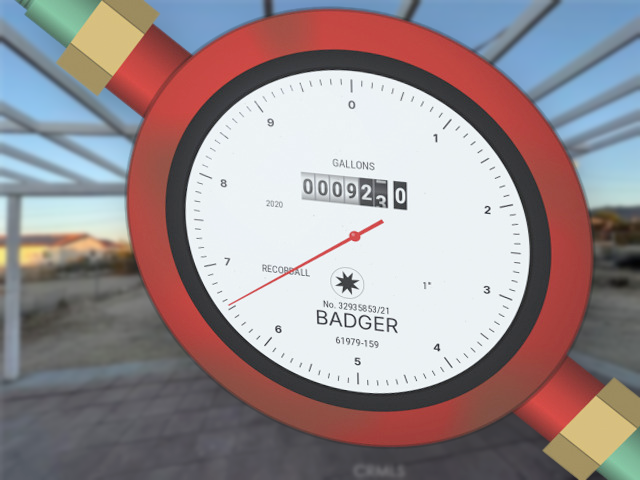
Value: 9226.5 gal
